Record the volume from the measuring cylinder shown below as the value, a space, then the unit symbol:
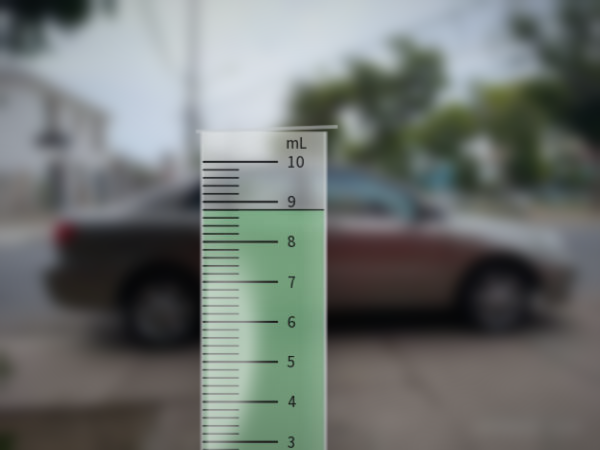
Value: 8.8 mL
